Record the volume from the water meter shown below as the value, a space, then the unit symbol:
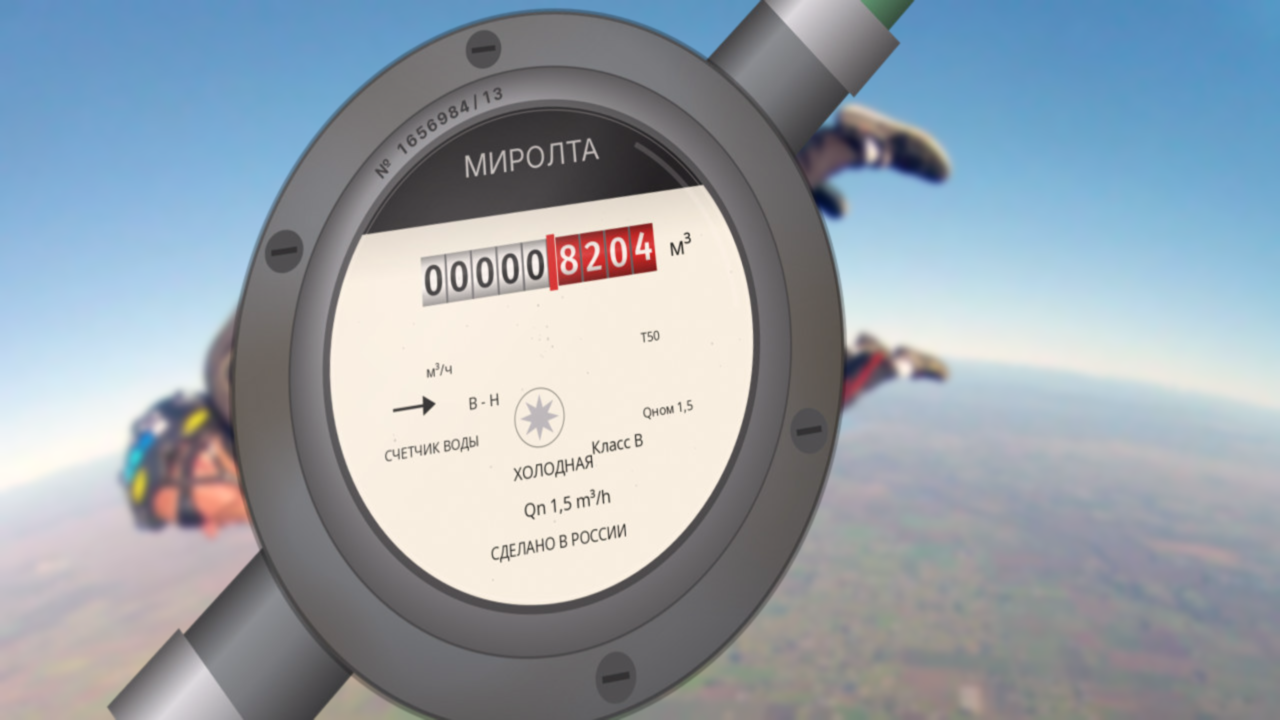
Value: 0.8204 m³
